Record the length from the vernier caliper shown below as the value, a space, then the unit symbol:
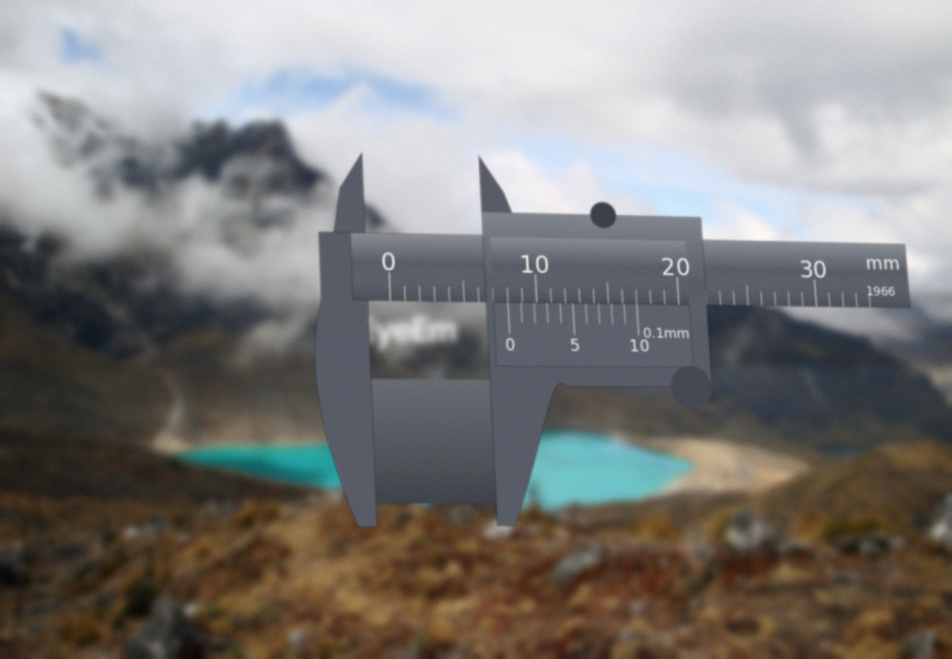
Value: 8.0 mm
